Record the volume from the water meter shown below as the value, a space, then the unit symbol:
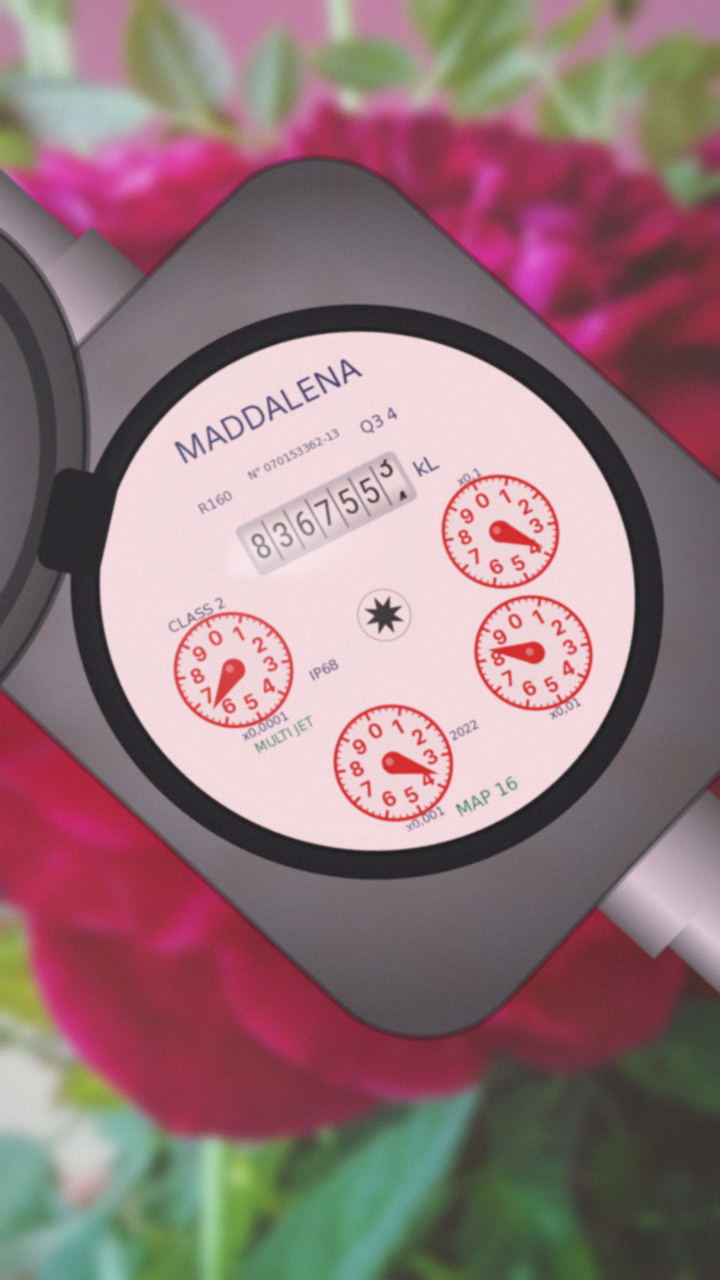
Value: 8367553.3836 kL
